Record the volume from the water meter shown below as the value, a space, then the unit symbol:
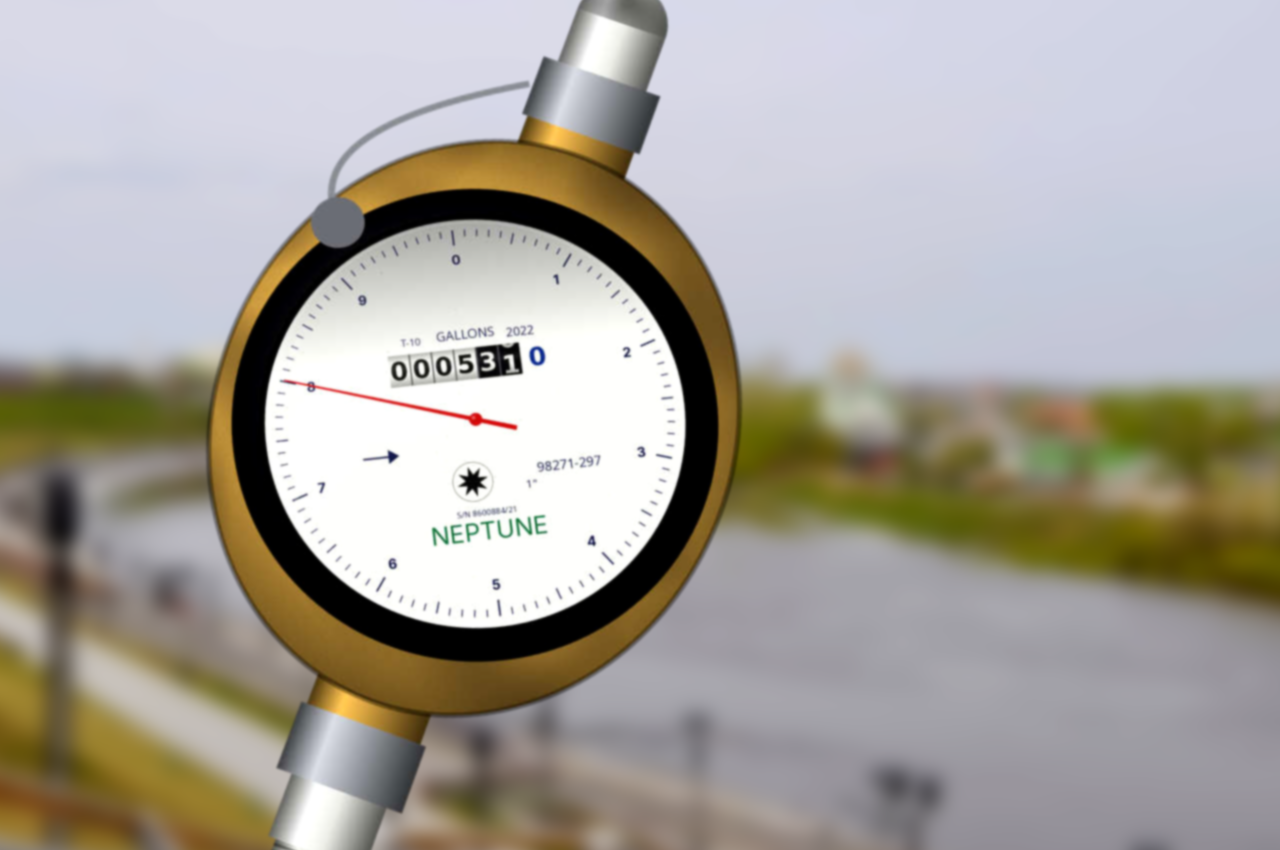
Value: 5308.0 gal
